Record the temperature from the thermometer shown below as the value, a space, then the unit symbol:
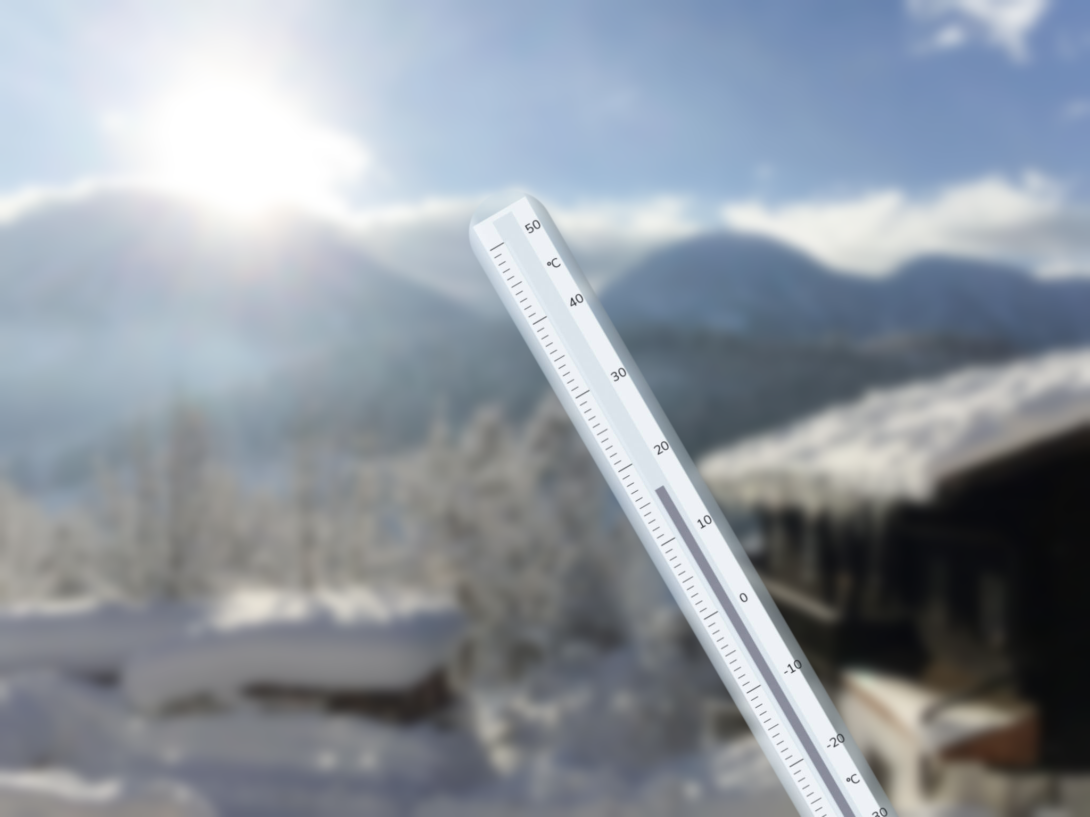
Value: 16 °C
